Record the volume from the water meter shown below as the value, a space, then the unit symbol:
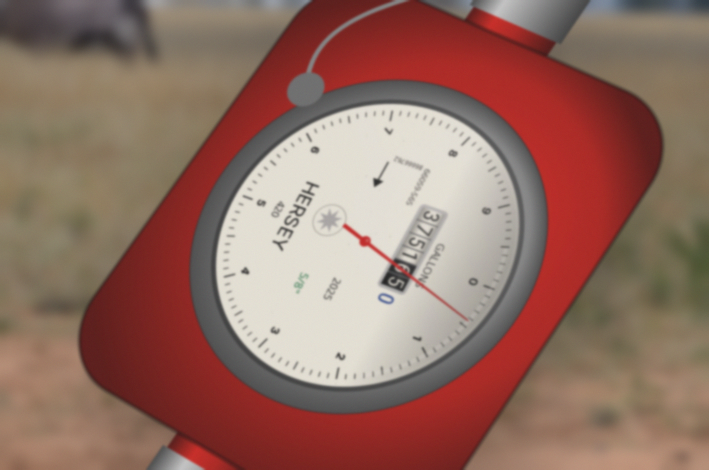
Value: 3751650.4 gal
